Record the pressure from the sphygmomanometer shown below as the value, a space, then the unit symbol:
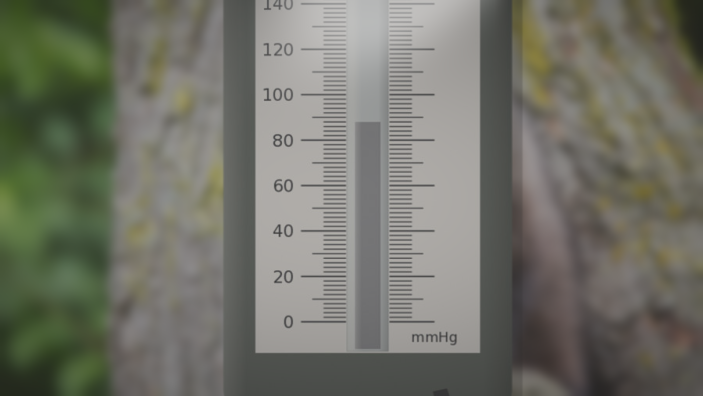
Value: 88 mmHg
